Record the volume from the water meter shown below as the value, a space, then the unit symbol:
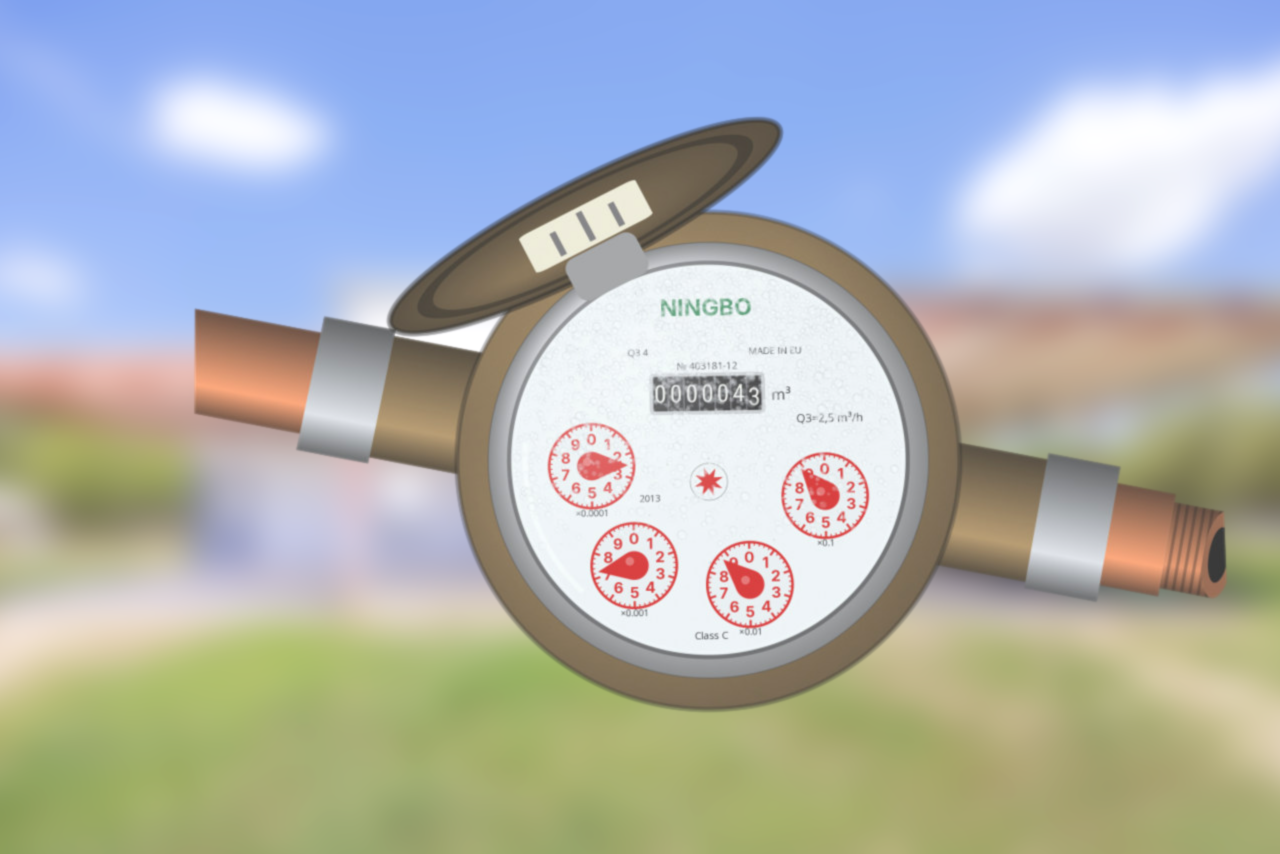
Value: 42.8872 m³
